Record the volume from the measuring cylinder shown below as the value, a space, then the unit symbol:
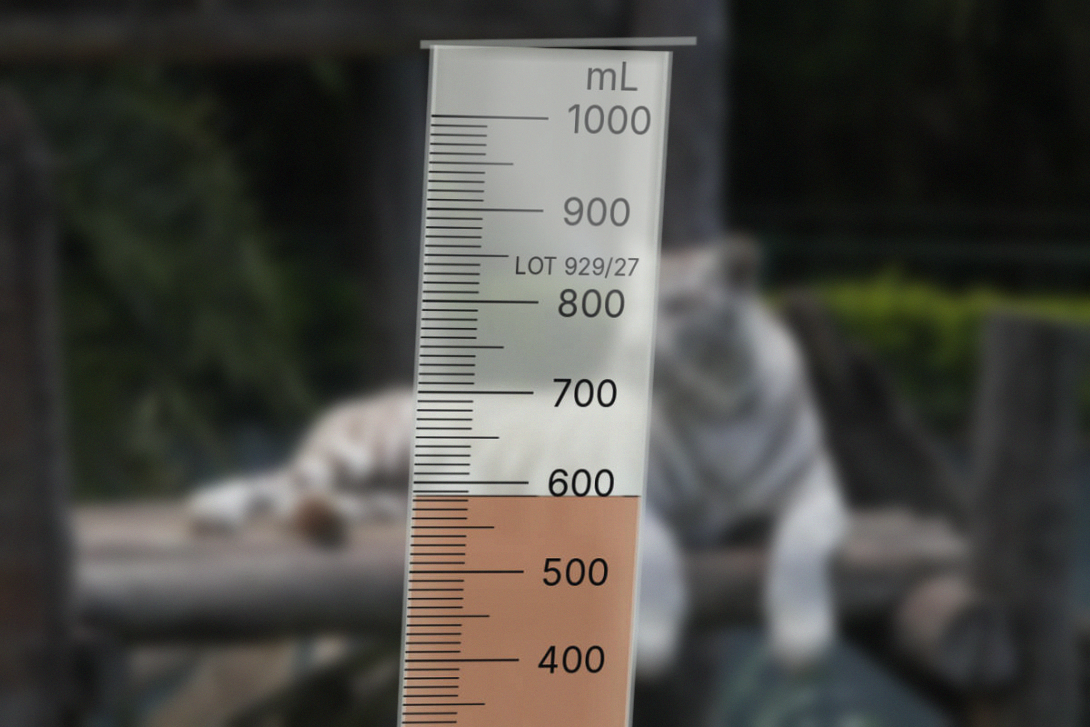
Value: 585 mL
